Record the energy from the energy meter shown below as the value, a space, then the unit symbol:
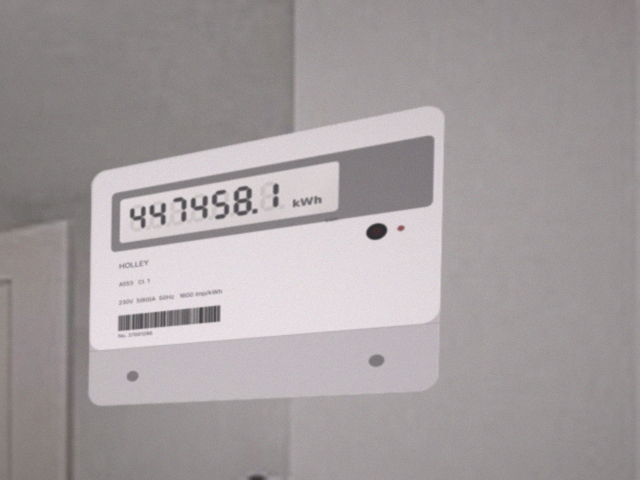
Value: 447458.1 kWh
